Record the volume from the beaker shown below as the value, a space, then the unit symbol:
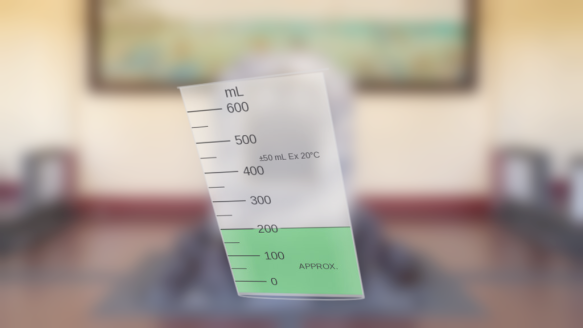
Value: 200 mL
